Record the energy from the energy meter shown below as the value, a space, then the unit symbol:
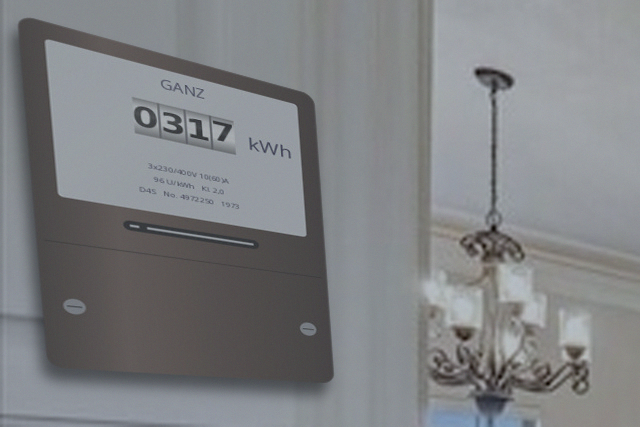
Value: 317 kWh
